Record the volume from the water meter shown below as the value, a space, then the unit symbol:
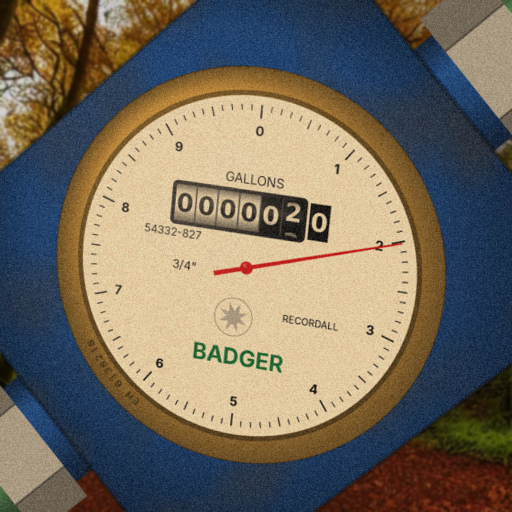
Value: 22.0 gal
